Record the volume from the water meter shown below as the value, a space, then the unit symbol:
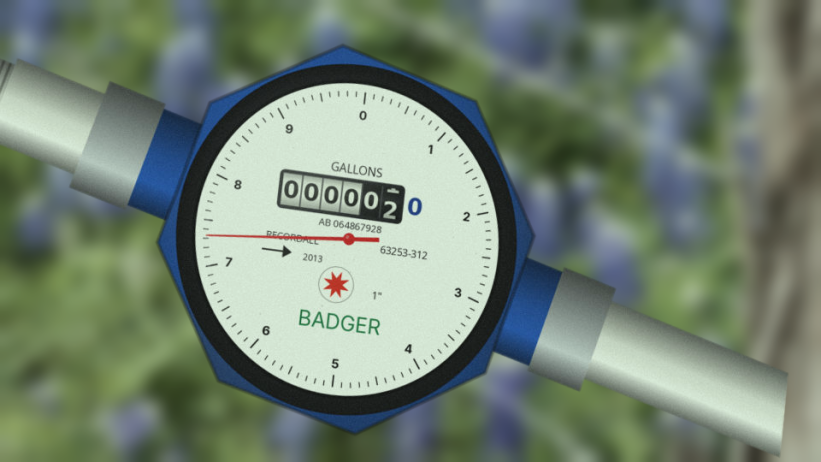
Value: 17.3 gal
